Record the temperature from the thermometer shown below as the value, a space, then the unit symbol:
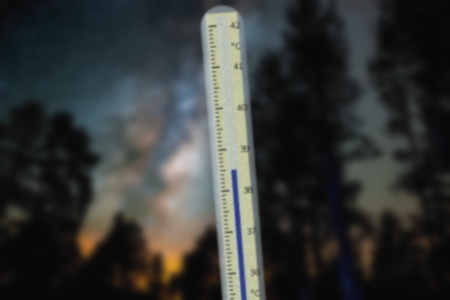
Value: 38.5 °C
